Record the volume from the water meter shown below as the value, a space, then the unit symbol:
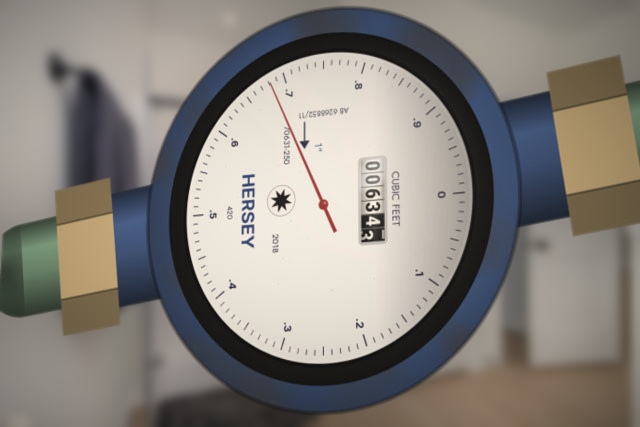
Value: 6342.68 ft³
